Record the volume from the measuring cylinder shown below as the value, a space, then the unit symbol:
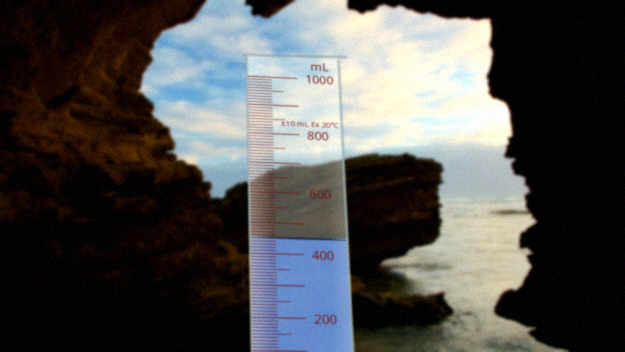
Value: 450 mL
